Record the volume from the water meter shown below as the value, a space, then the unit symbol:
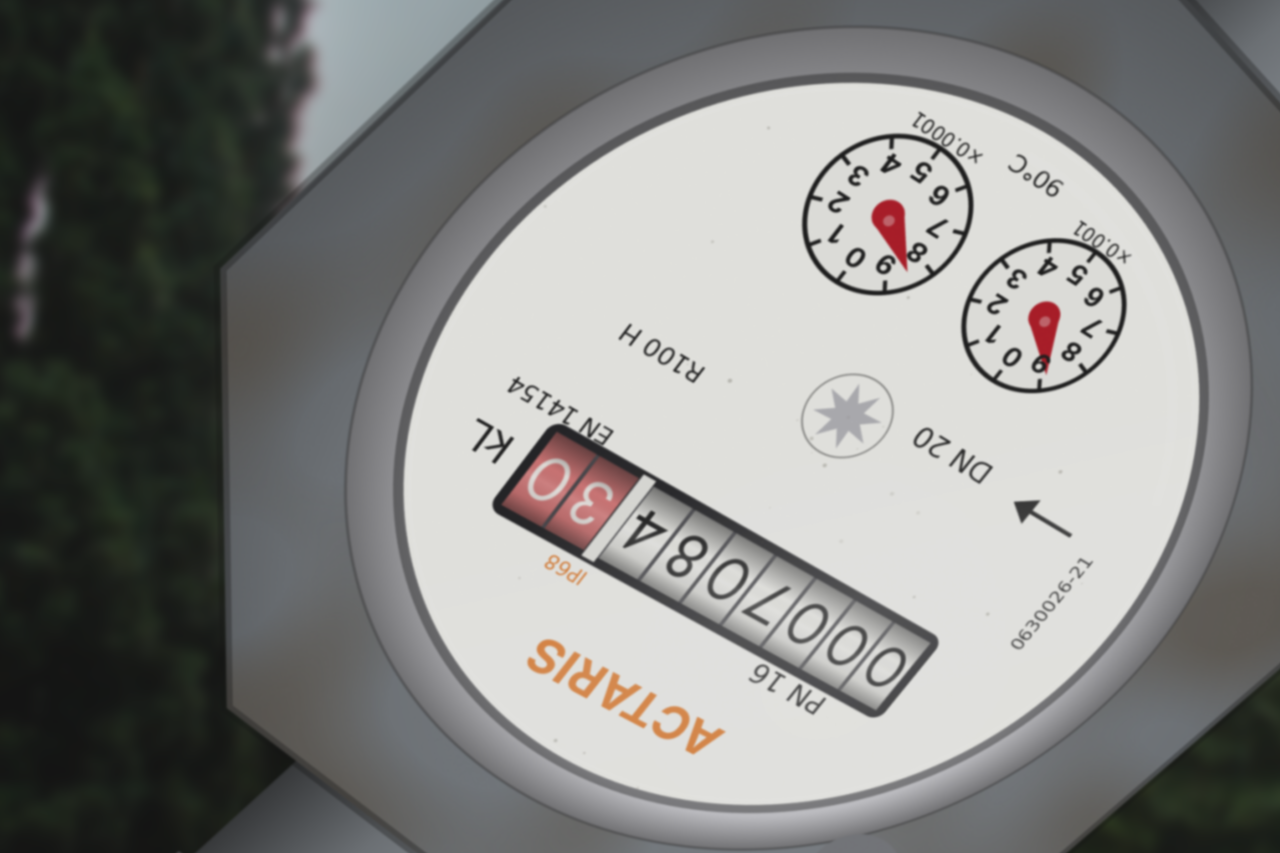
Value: 7084.3088 kL
